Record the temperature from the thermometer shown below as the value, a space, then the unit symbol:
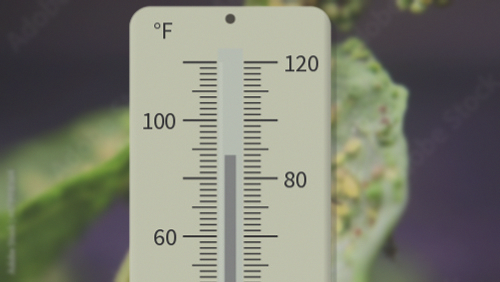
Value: 88 °F
